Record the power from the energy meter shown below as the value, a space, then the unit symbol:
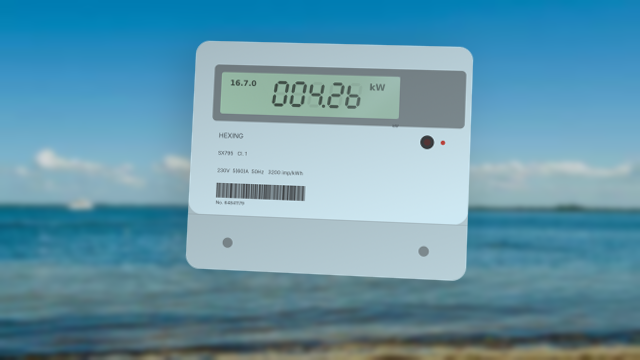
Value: 4.26 kW
